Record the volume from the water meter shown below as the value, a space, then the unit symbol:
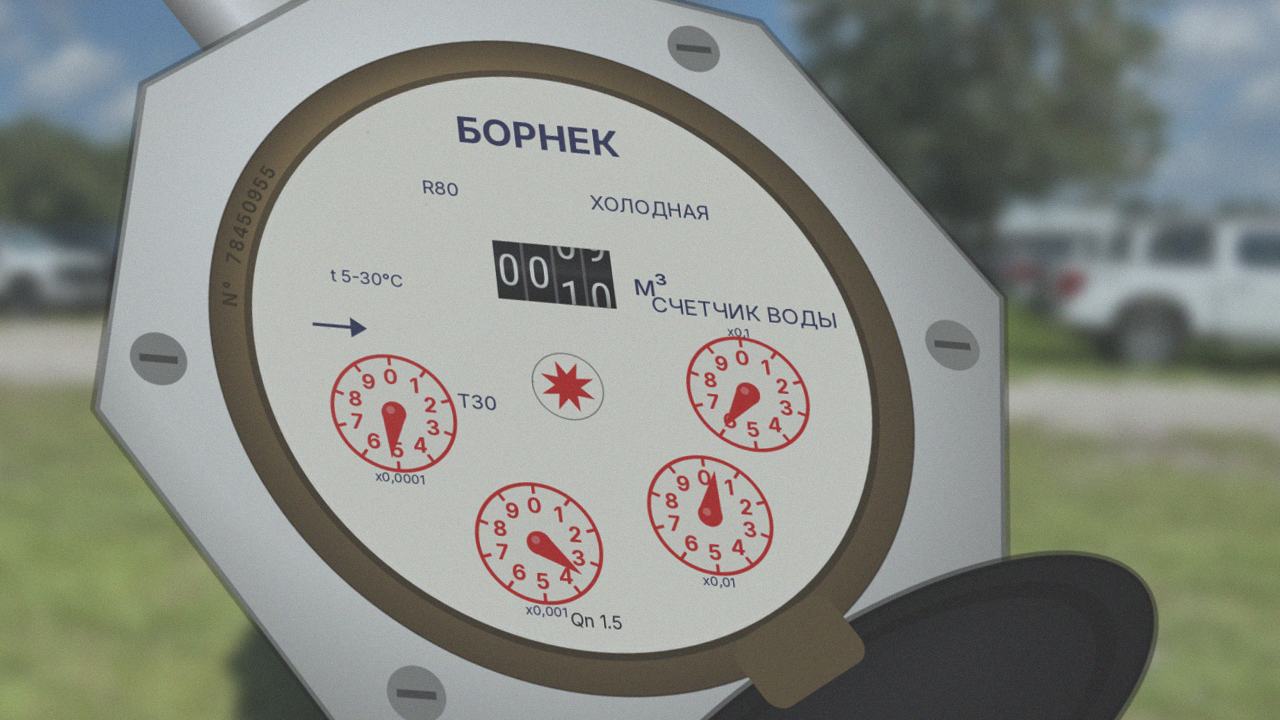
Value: 9.6035 m³
